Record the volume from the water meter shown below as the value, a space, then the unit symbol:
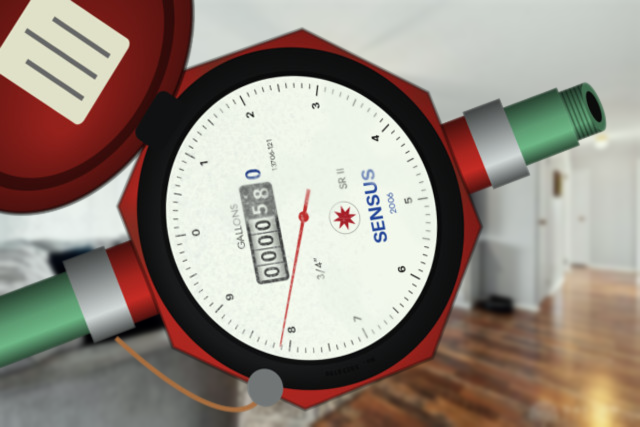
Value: 578.1 gal
